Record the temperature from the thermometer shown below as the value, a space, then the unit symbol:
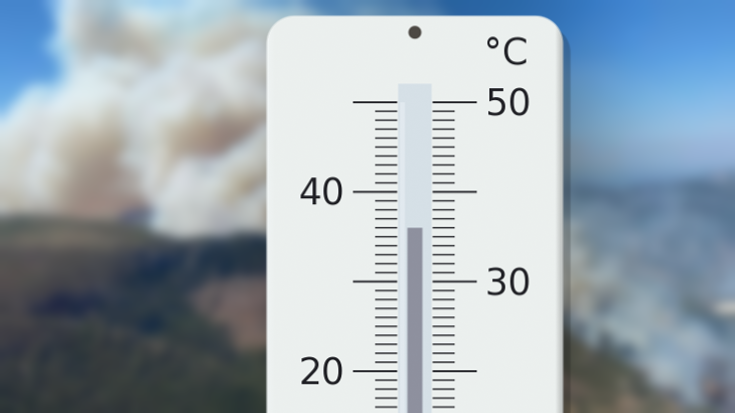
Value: 36 °C
